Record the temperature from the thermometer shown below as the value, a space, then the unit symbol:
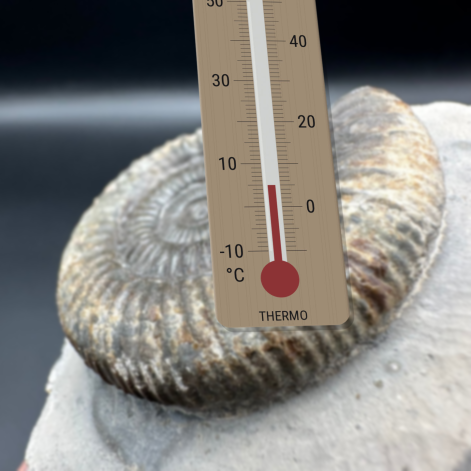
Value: 5 °C
